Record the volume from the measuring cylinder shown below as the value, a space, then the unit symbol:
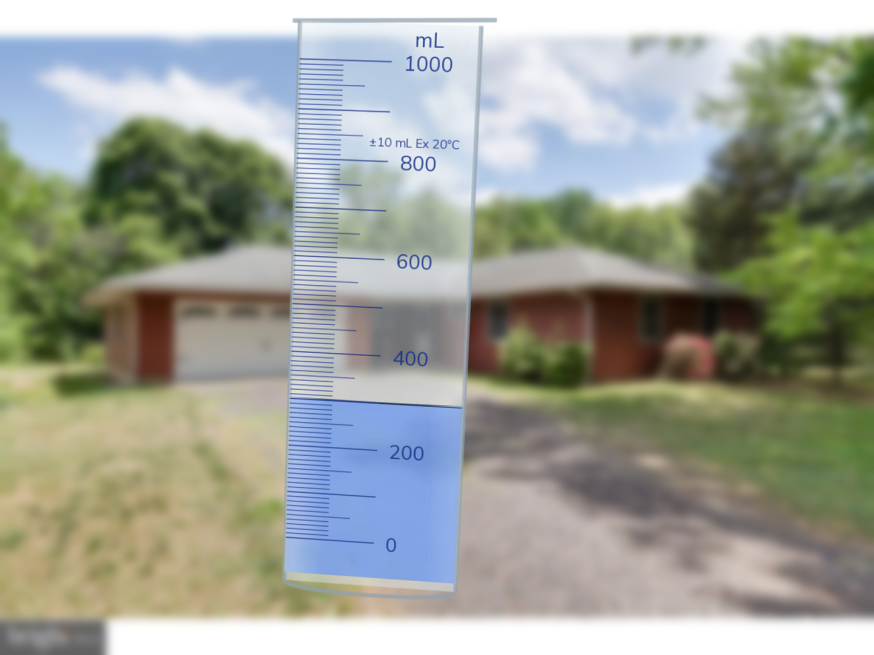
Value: 300 mL
